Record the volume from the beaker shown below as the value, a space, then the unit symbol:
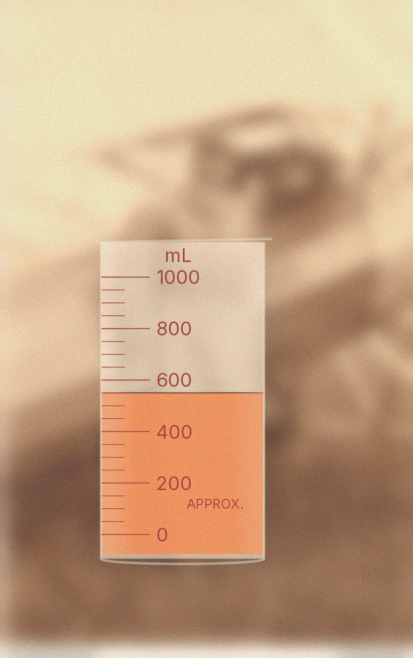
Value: 550 mL
